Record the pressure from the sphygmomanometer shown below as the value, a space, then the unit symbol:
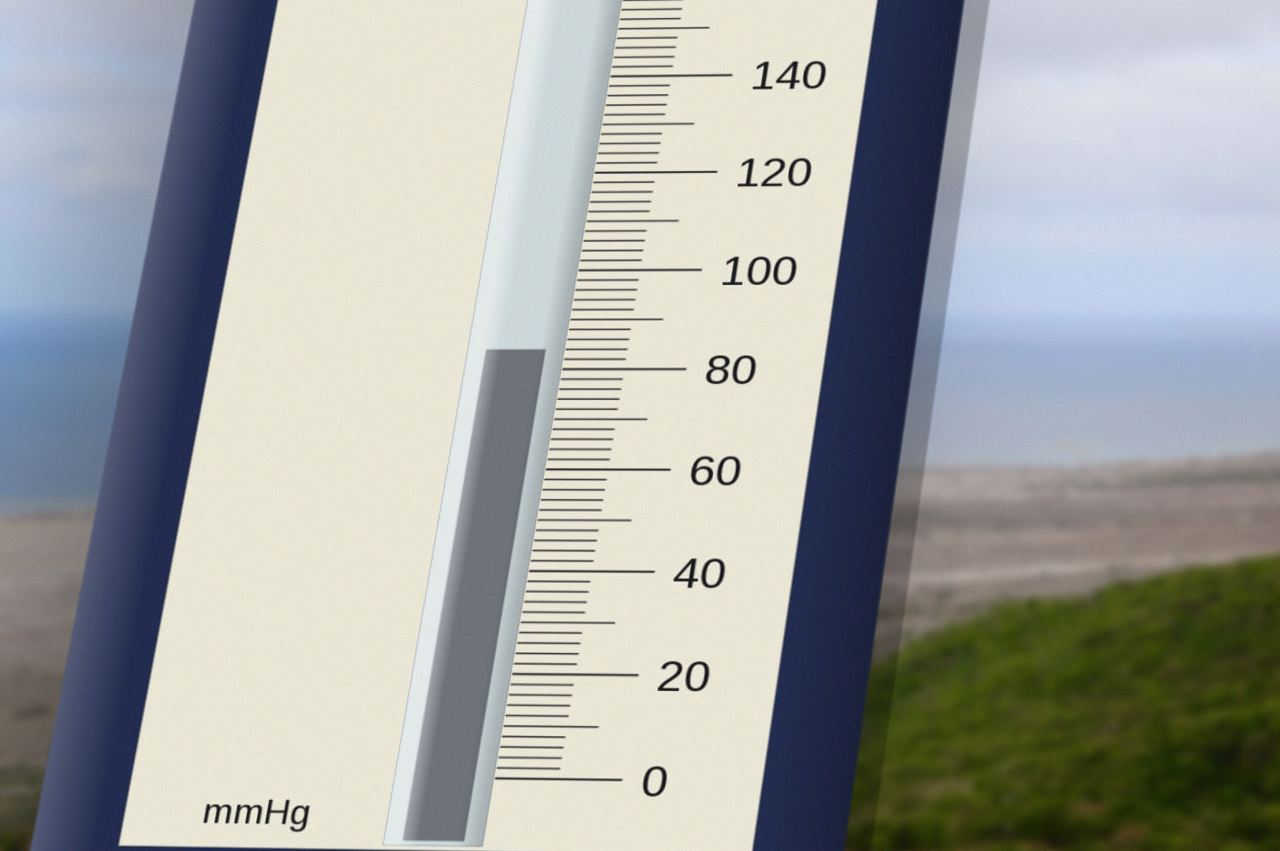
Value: 84 mmHg
